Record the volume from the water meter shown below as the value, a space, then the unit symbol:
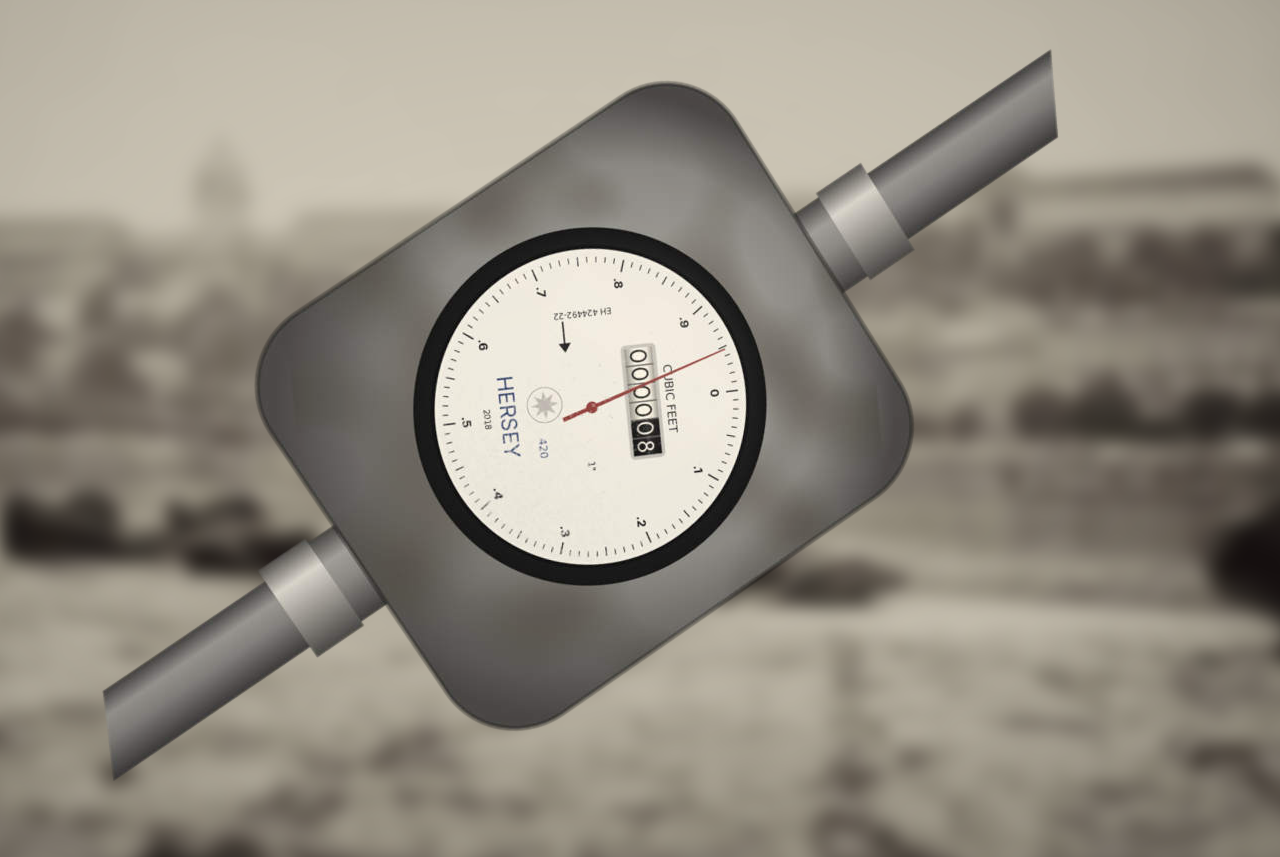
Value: 7.95 ft³
